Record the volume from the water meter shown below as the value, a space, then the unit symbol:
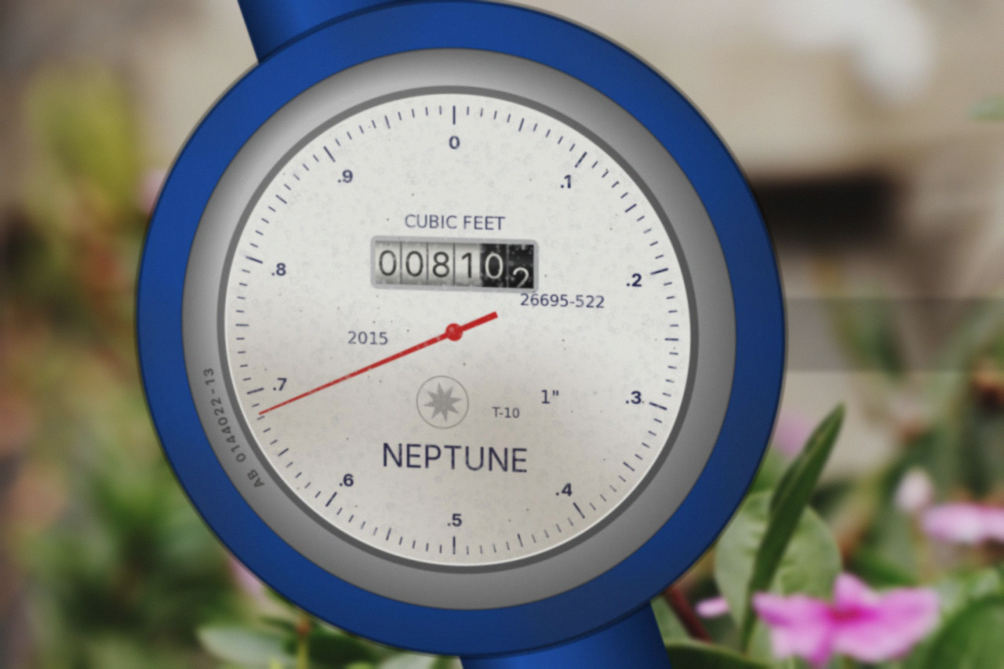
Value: 8101.68 ft³
